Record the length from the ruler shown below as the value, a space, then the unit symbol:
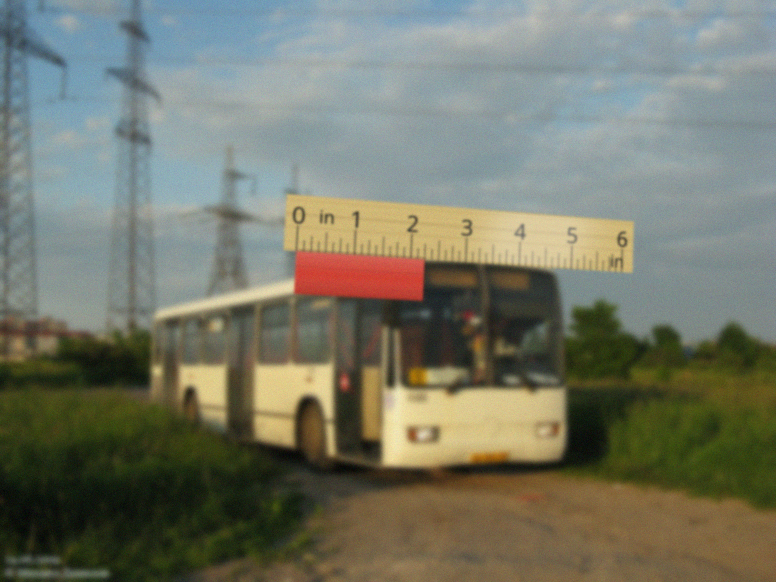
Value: 2.25 in
